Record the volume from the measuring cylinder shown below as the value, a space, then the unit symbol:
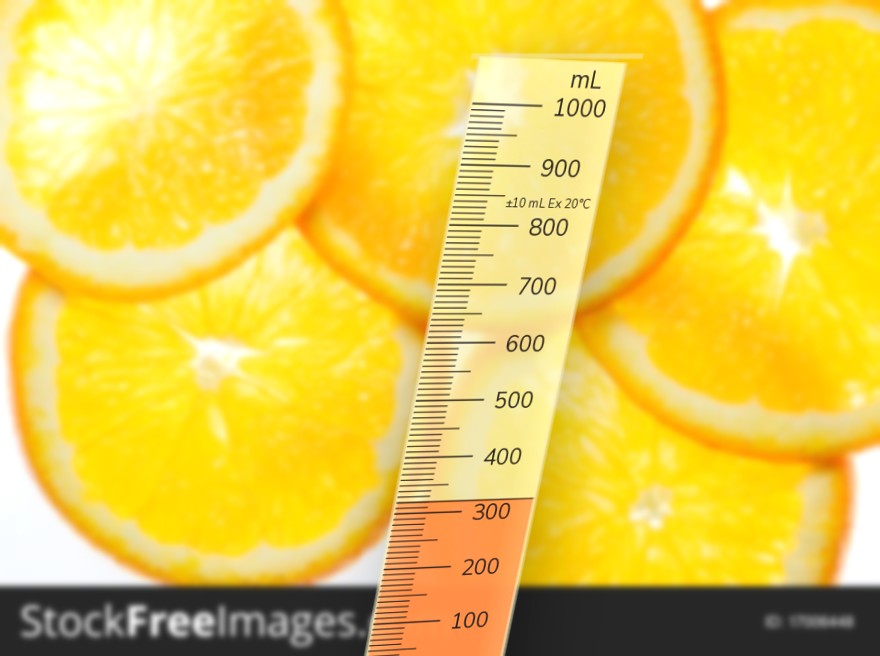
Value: 320 mL
